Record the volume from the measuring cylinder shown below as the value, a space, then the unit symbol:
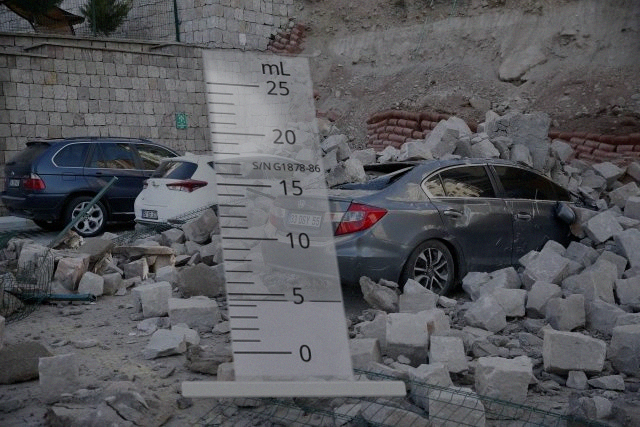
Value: 4.5 mL
